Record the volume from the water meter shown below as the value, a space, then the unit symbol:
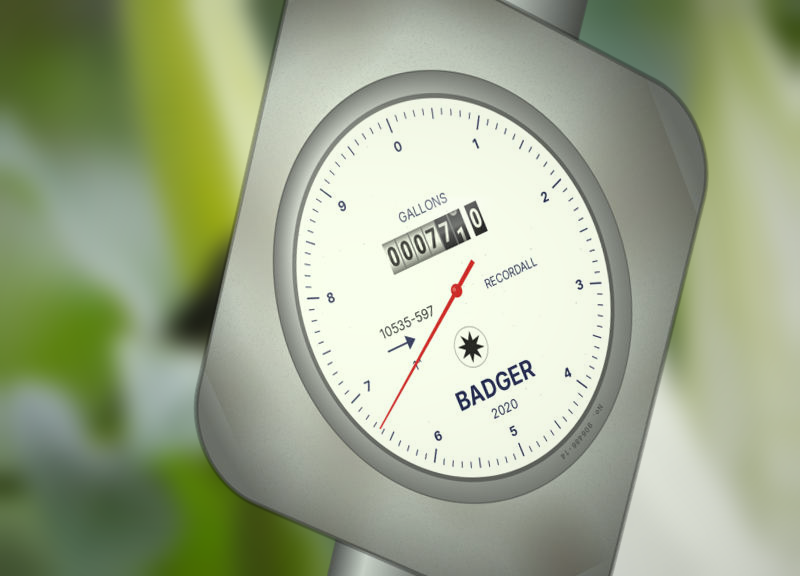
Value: 7706.6 gal
